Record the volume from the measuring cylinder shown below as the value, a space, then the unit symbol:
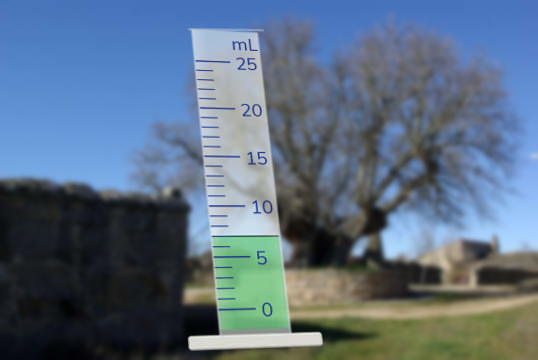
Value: 7 mL
